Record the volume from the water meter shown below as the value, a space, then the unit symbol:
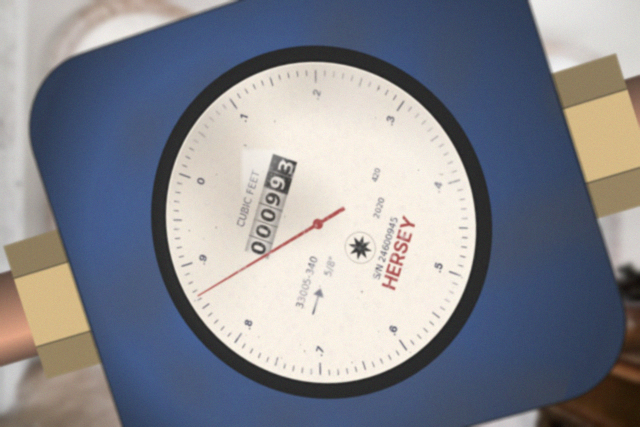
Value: 992.86 ft³
